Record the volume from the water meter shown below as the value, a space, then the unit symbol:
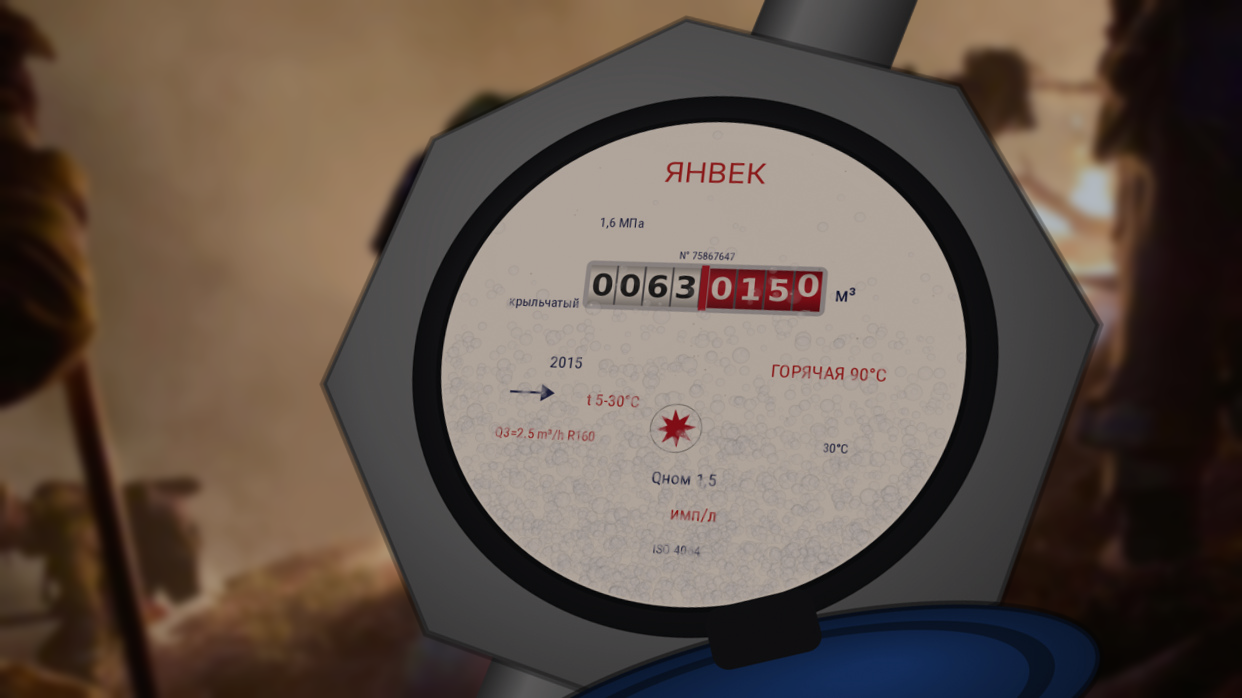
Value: 63.0150 m³
